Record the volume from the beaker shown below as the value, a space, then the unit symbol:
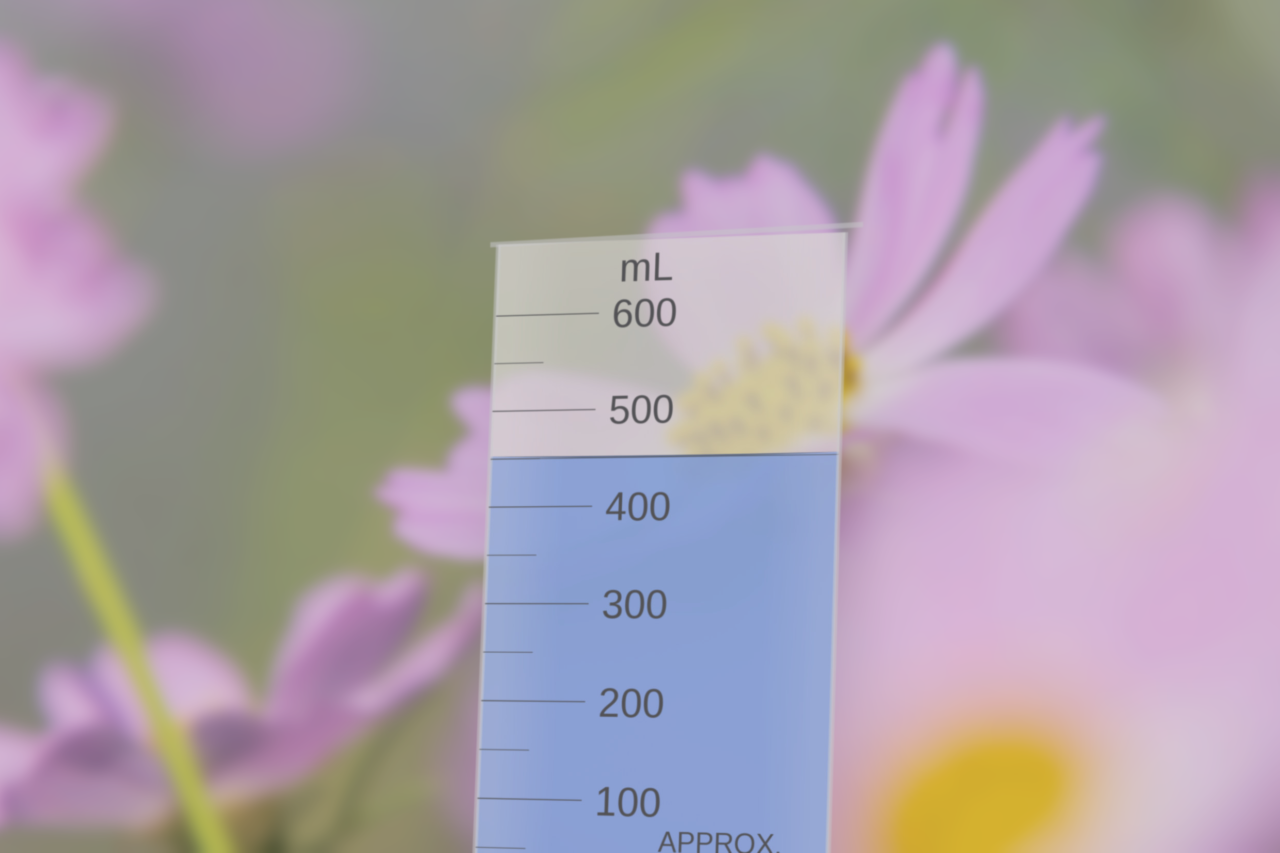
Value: 450 mL
